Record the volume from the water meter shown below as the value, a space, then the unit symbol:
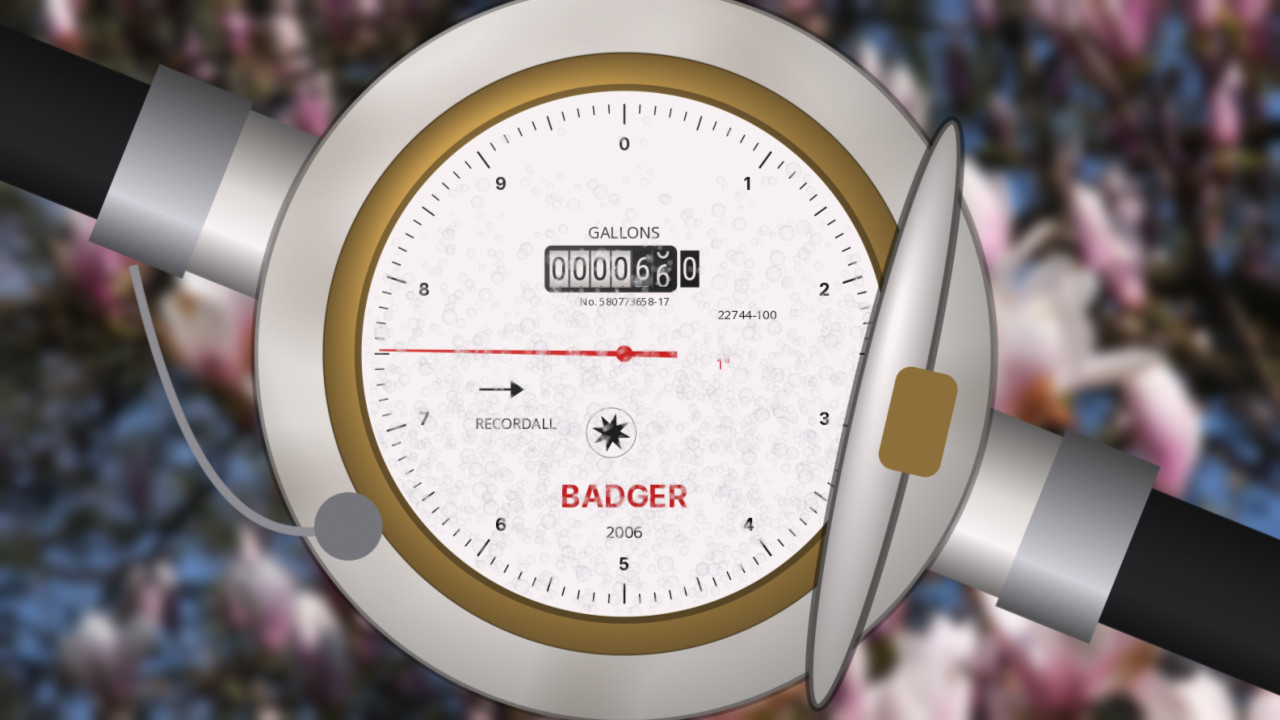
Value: 657.5 gal
